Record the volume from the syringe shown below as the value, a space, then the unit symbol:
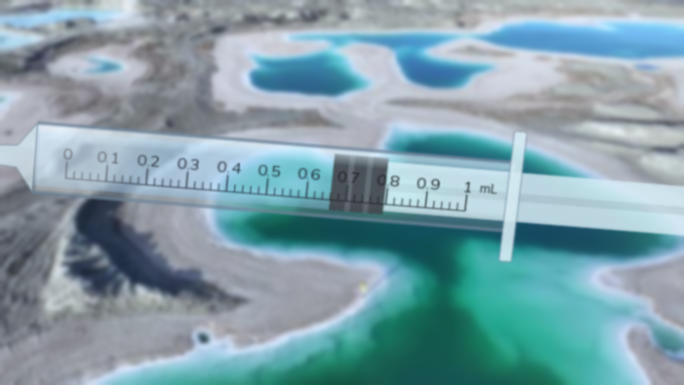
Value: 0.66 mL
